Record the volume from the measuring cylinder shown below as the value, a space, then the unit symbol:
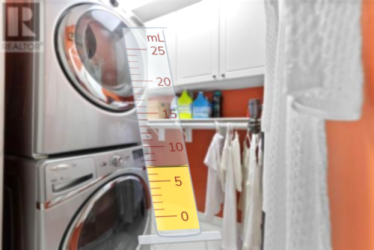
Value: 7 mL
